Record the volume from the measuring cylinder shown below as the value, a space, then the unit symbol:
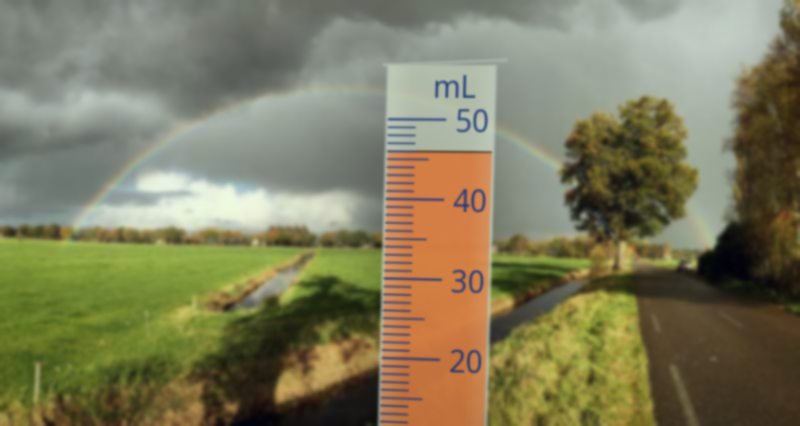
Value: 46 mL
